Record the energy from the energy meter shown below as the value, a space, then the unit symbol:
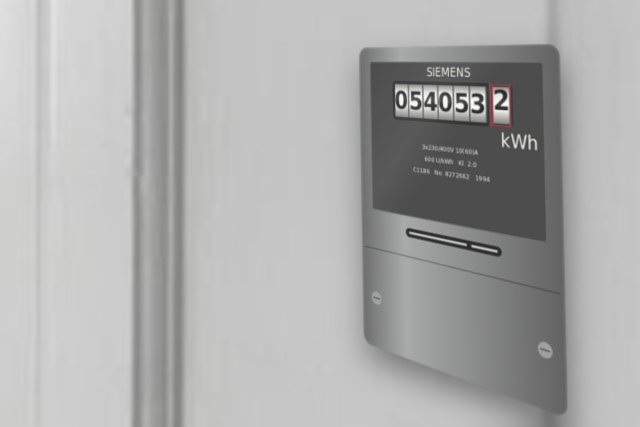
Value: 54053.2 kWh
